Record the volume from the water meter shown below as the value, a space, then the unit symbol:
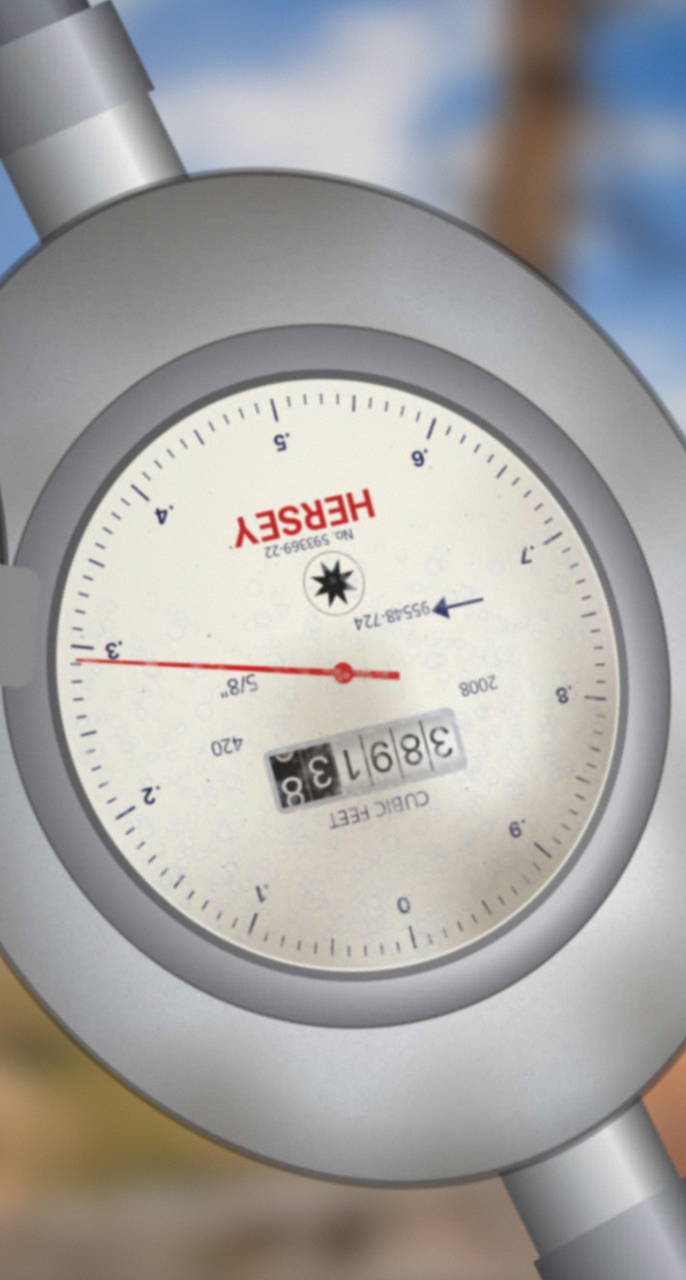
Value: 389138.29 ft³
